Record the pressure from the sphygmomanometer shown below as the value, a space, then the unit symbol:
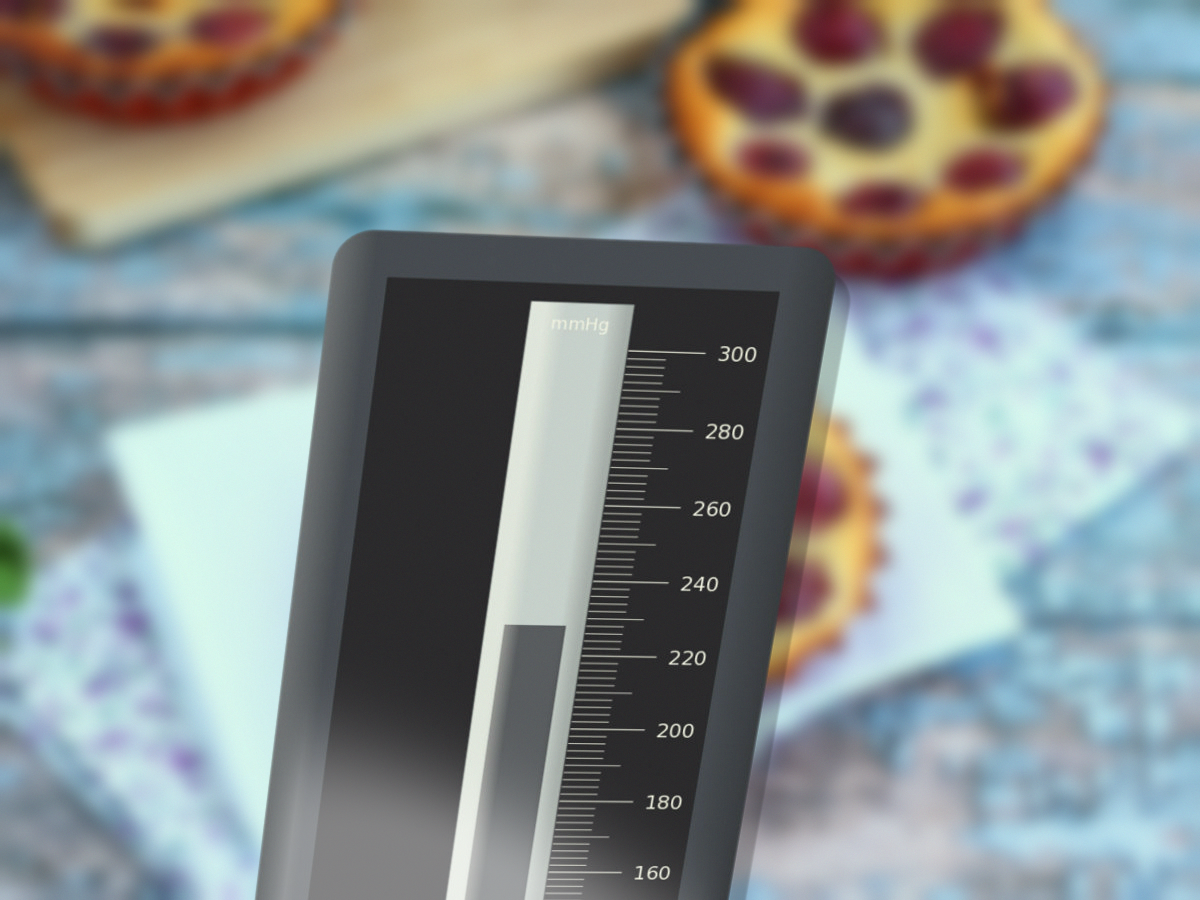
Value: 228 mmHg
